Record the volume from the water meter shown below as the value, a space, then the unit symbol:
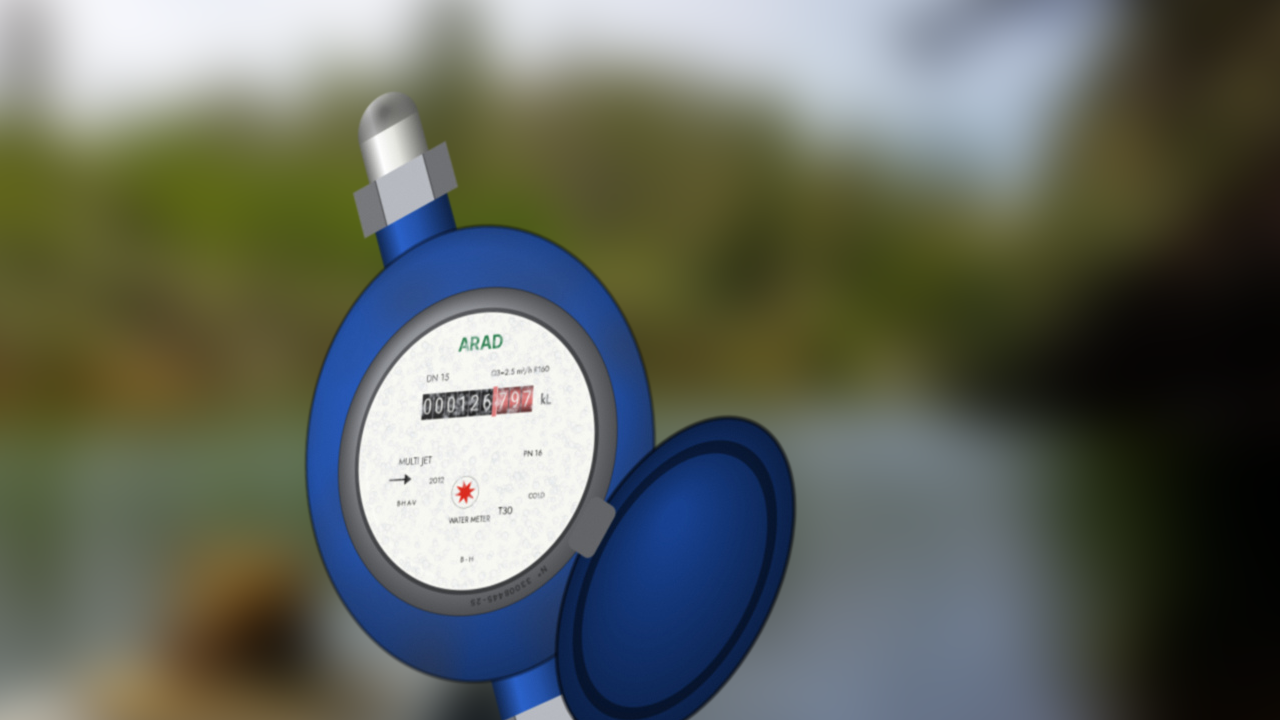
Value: 126.797 kL
